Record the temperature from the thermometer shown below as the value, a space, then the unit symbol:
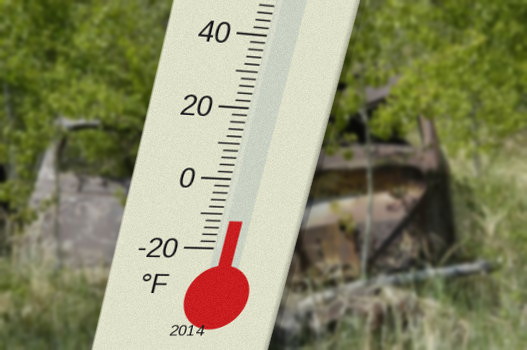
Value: -12 °F
